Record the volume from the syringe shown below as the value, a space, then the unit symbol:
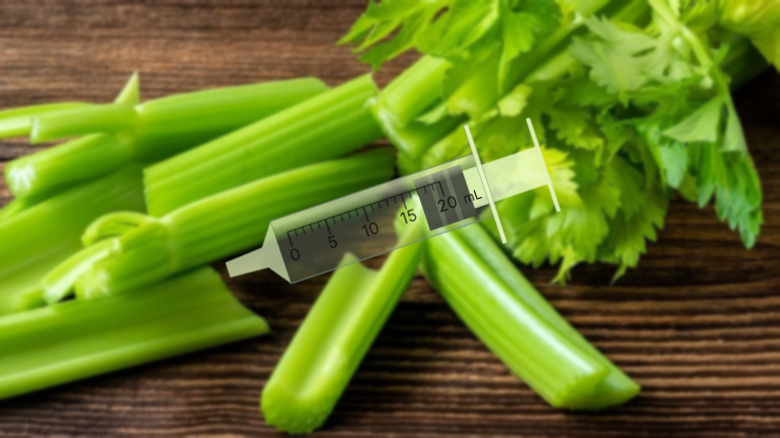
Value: 17 mL
